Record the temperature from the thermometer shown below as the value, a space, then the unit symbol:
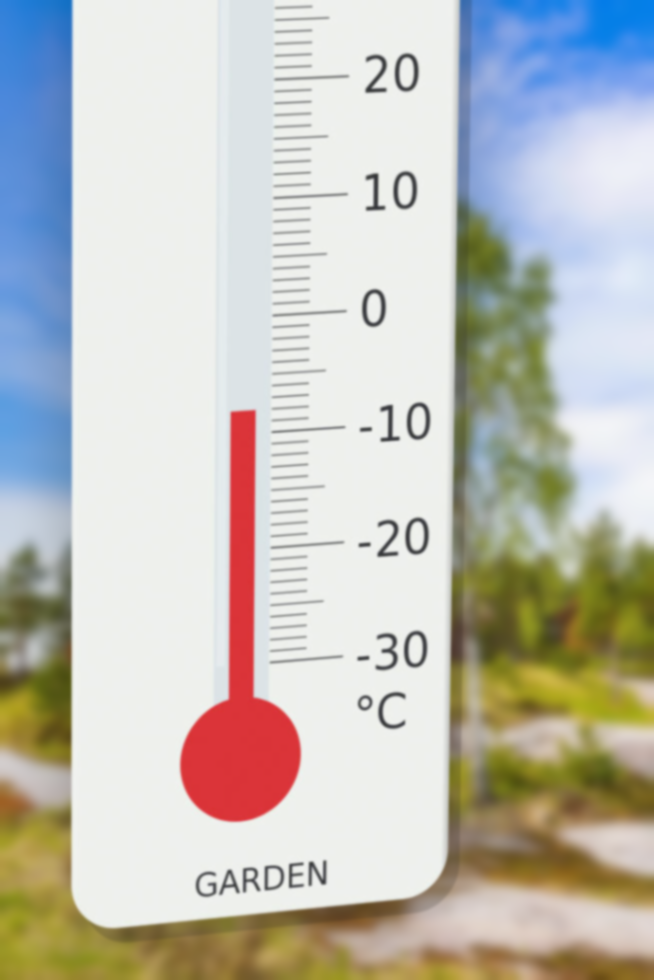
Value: -8 °C
